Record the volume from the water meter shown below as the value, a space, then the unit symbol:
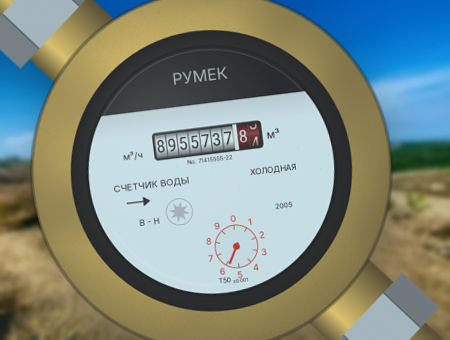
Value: 8955737.835 m³
